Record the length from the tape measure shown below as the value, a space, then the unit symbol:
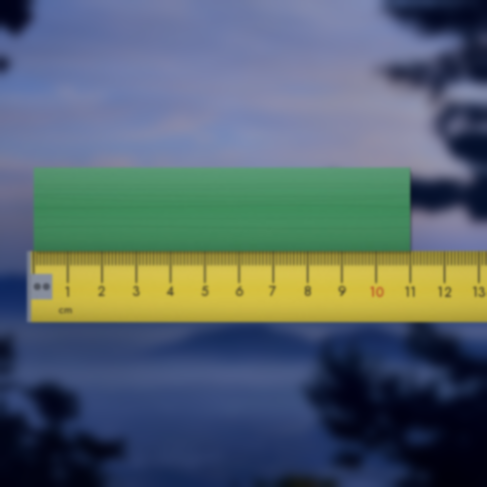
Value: 11 cm
